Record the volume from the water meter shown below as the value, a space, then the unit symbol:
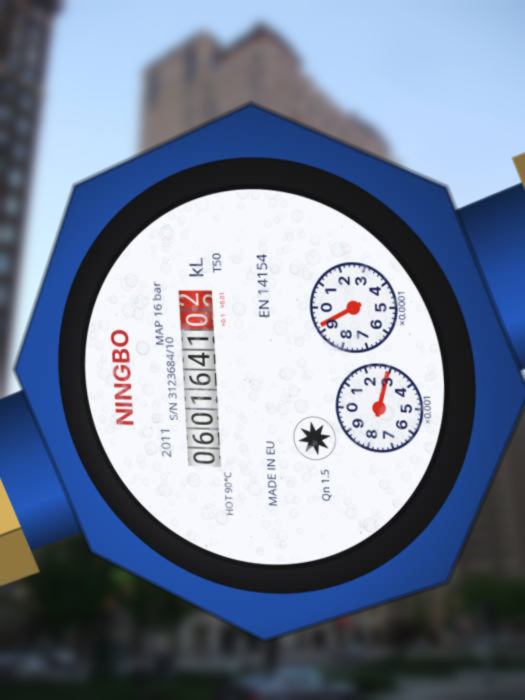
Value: 601641.0229 kL
